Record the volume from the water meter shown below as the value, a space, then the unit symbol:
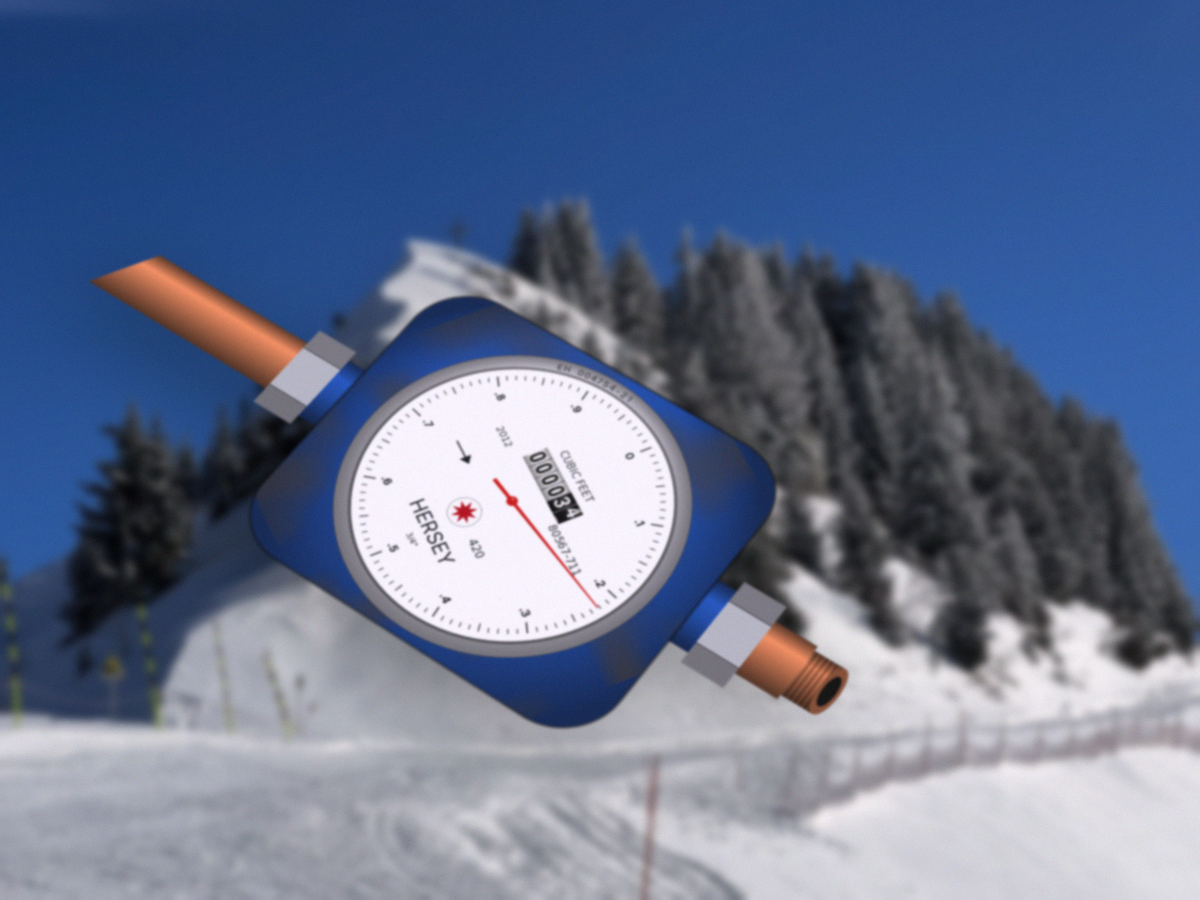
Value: 34.22 ft³
